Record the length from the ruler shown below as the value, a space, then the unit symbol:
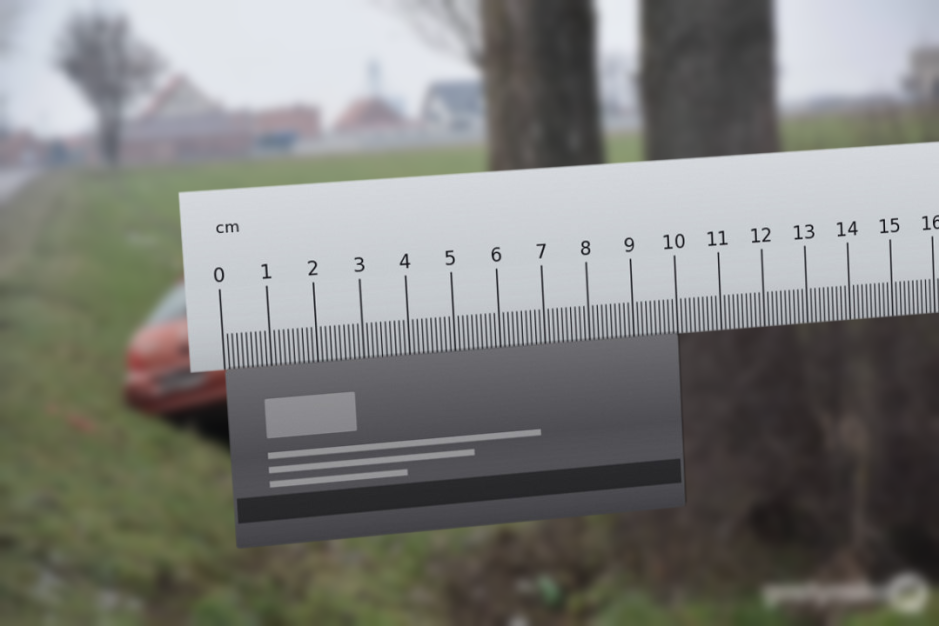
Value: 10 cm
